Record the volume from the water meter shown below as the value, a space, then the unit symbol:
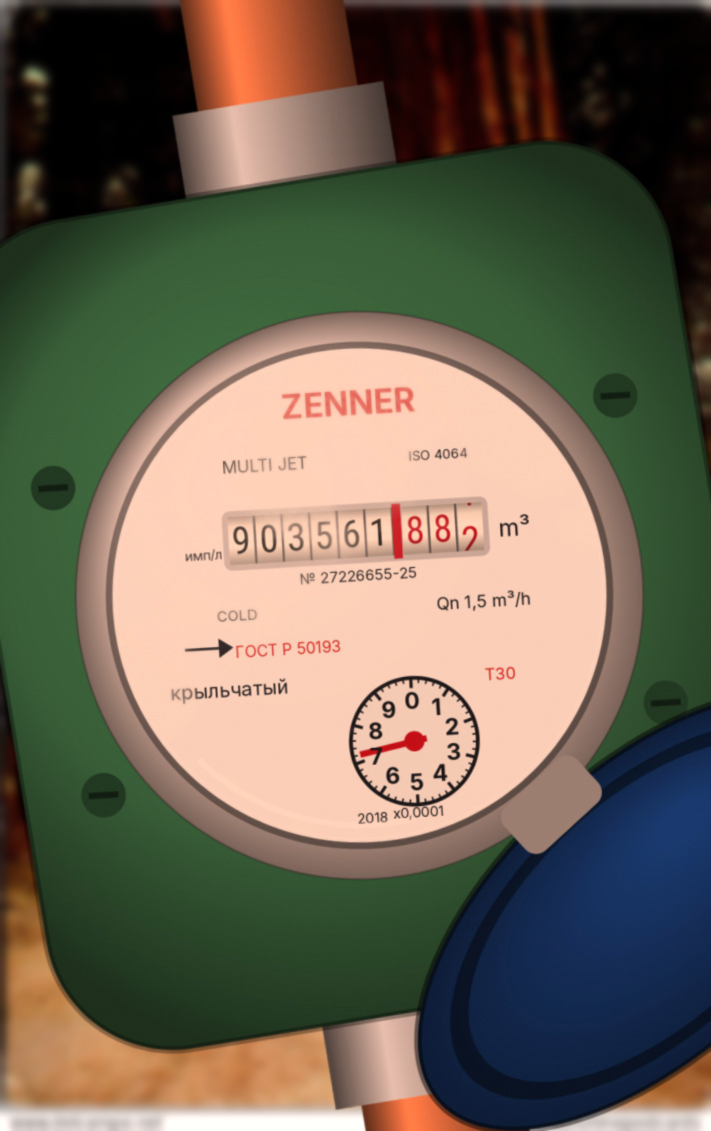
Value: 903561.8817 m³
